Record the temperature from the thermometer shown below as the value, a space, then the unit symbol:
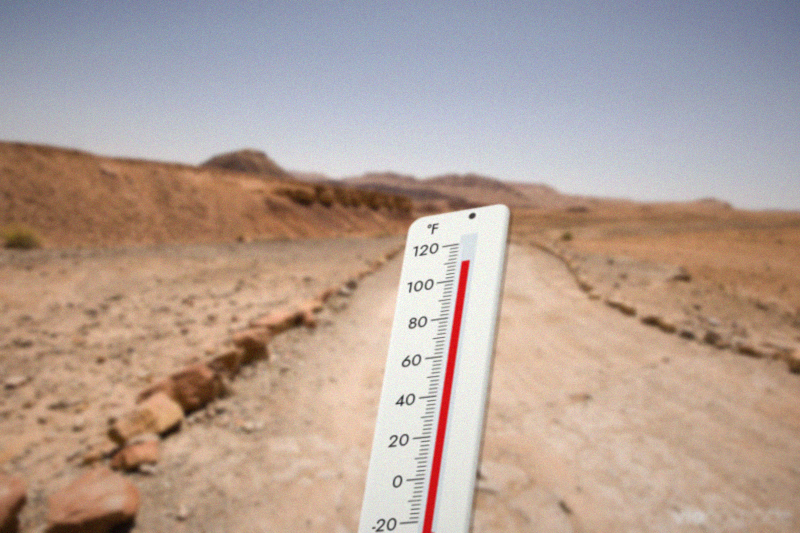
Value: 110 °F
